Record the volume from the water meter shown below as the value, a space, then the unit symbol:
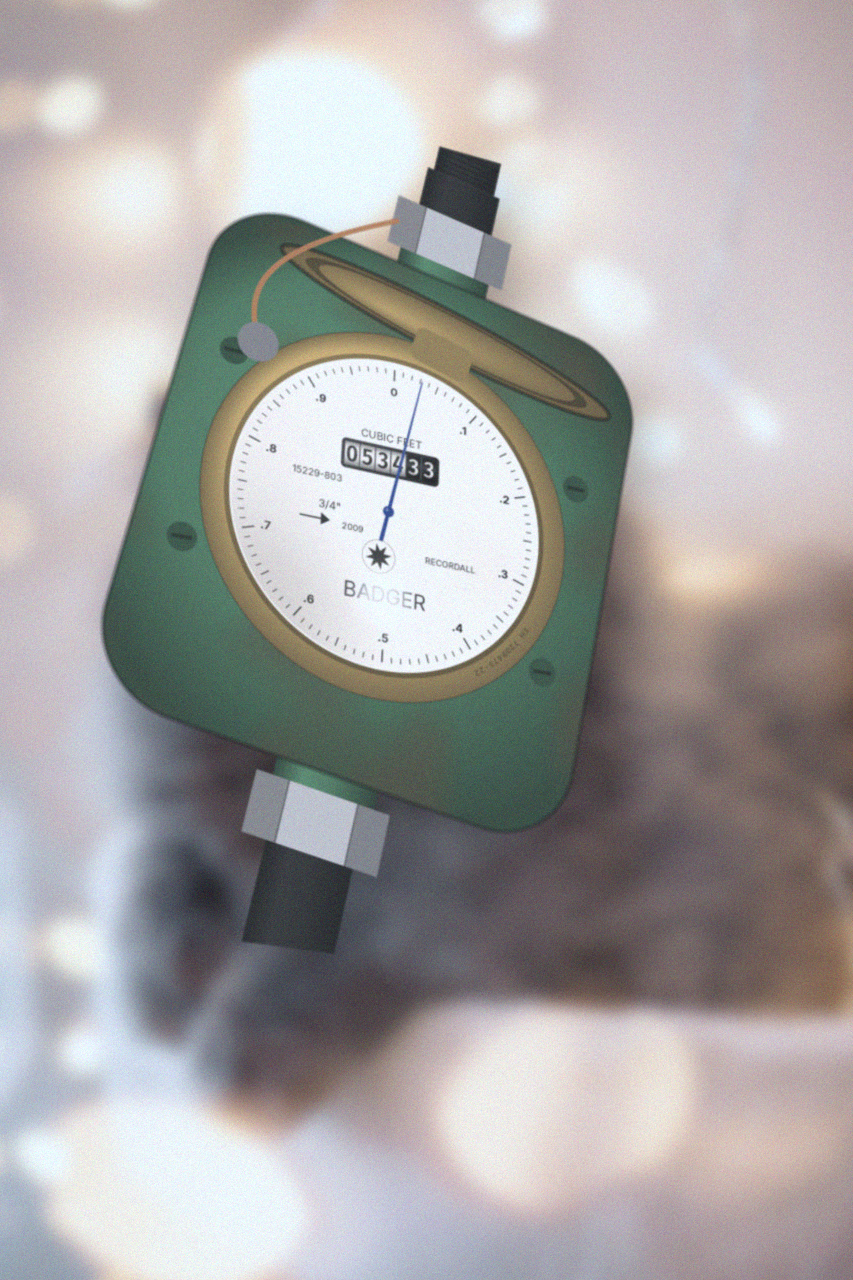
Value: 53433.03 ft³
